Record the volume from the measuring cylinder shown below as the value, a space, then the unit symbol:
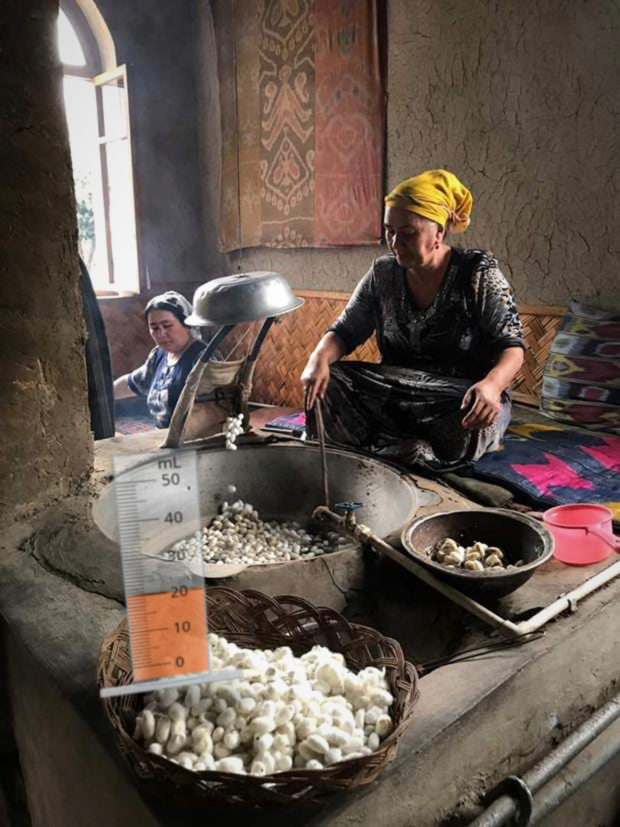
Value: 20 mL
